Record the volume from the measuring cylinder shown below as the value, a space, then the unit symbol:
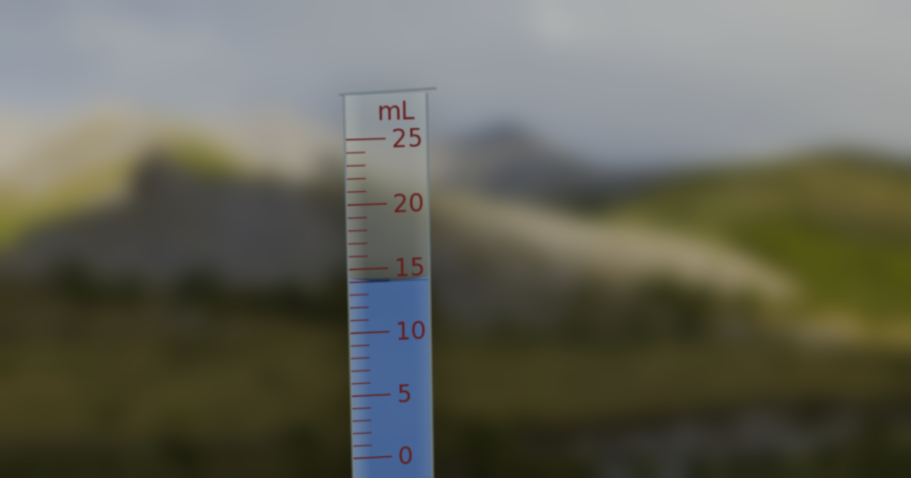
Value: 14 mL
